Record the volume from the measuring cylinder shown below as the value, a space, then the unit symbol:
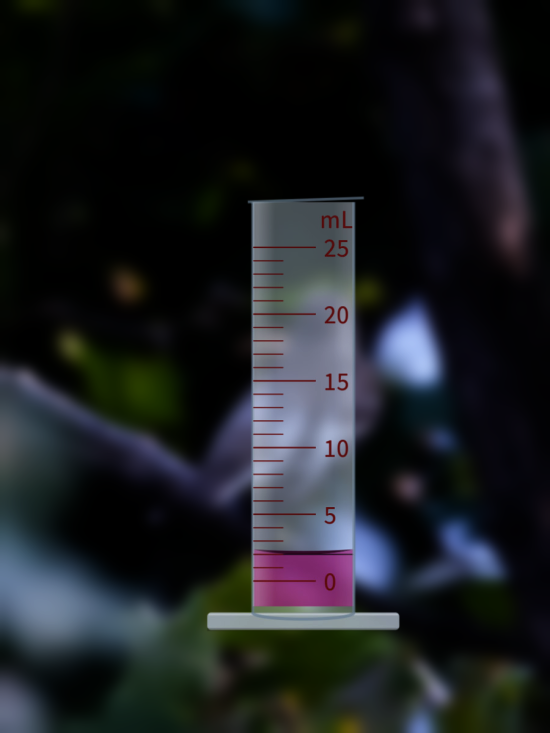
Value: 2 mL
